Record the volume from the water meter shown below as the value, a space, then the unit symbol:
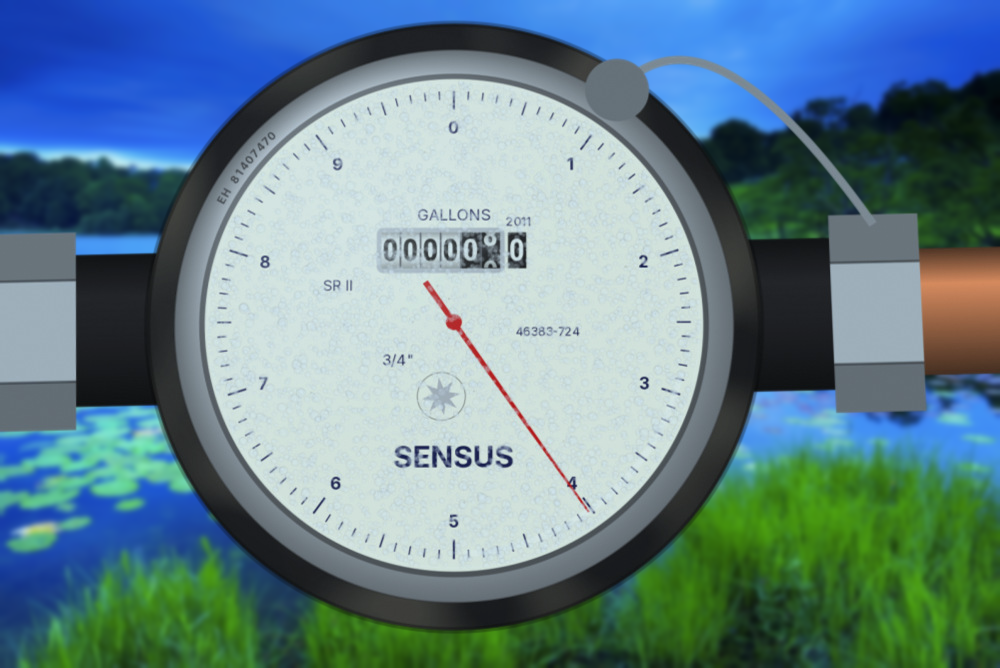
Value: 84.0 gal
